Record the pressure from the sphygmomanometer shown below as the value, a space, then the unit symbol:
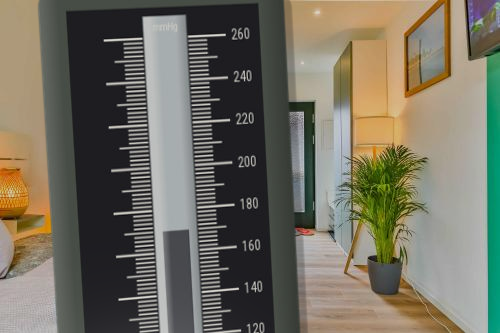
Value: 170 mmHg
